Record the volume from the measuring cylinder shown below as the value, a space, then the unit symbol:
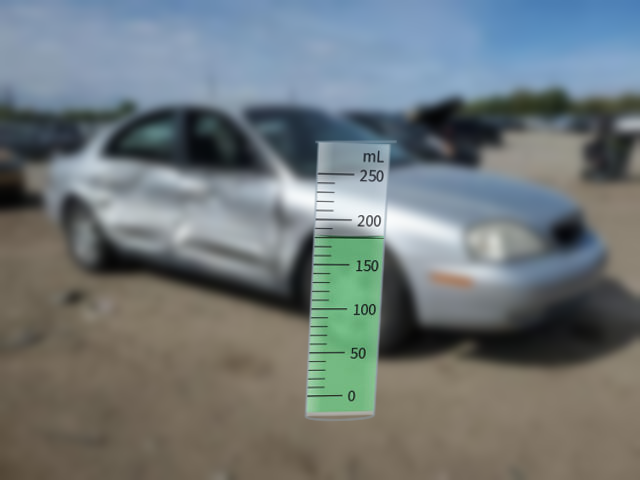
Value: 180 mL
